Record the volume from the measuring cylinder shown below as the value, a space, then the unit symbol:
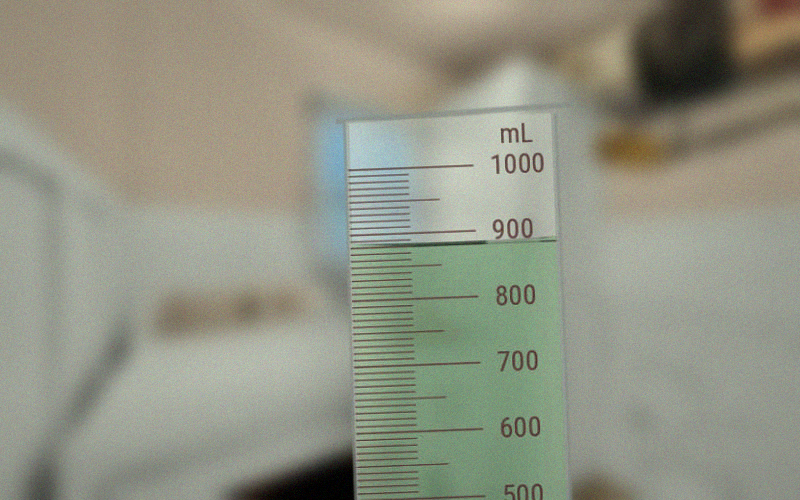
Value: 880 mL
